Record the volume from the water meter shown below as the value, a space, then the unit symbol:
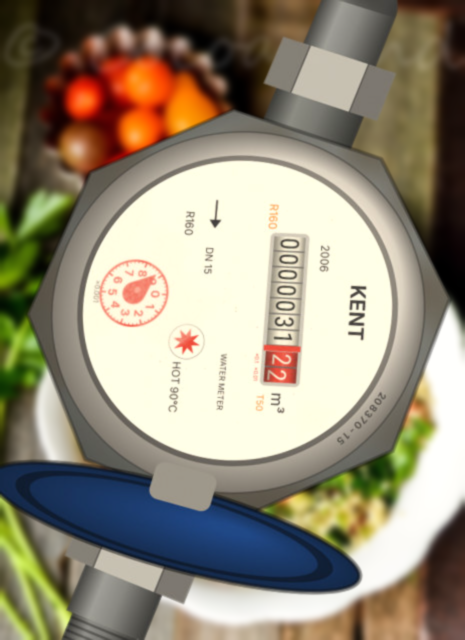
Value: 31.218 m³
